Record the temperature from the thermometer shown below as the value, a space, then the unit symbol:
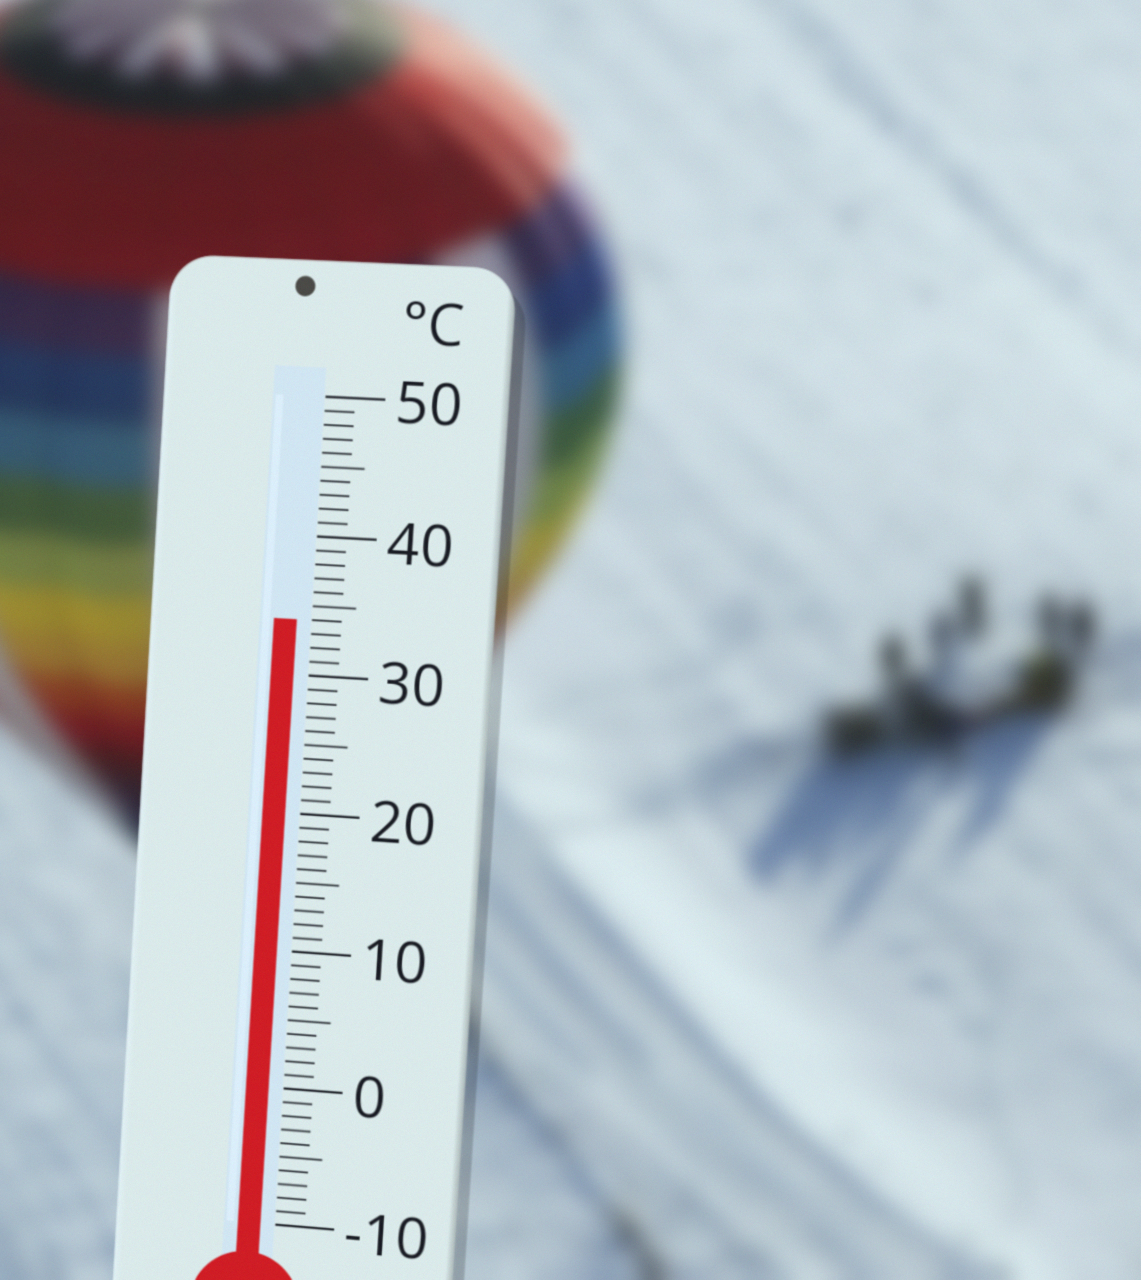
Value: 34 °C
